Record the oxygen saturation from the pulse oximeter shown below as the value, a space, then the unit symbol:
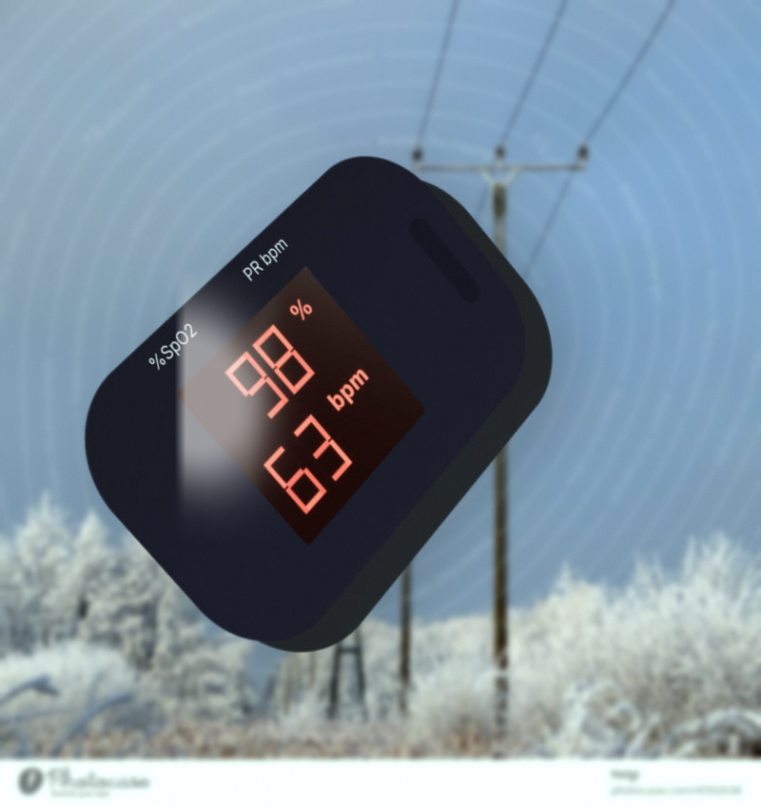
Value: 98 %
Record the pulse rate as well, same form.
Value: 63 bpm
